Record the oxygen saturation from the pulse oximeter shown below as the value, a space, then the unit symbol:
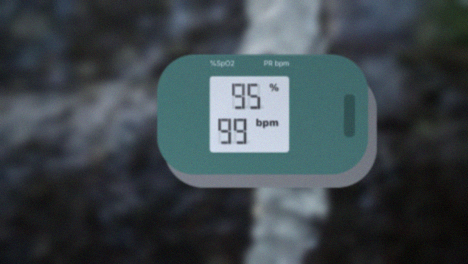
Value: 95 %
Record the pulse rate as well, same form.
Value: 99 bpm
